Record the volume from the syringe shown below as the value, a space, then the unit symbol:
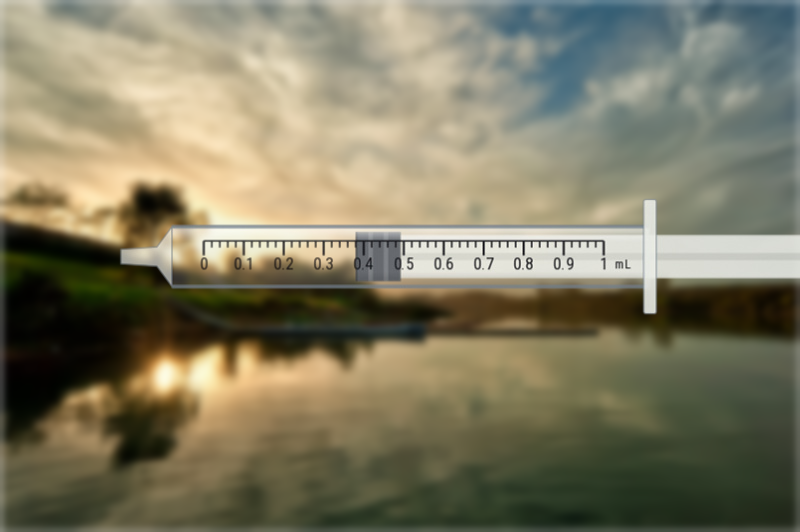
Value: 0.38 mL
